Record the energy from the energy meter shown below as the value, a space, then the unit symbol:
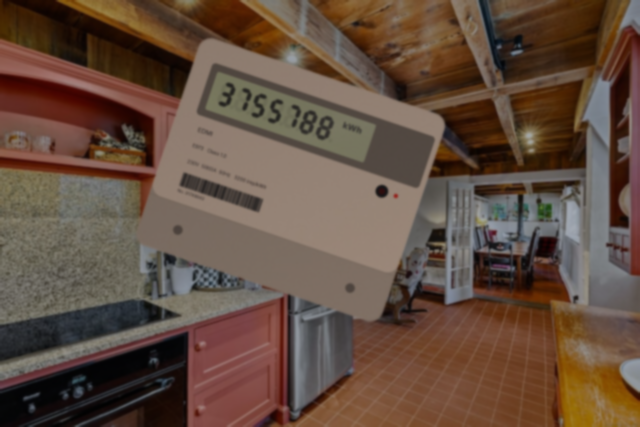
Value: 3755788 kWh
